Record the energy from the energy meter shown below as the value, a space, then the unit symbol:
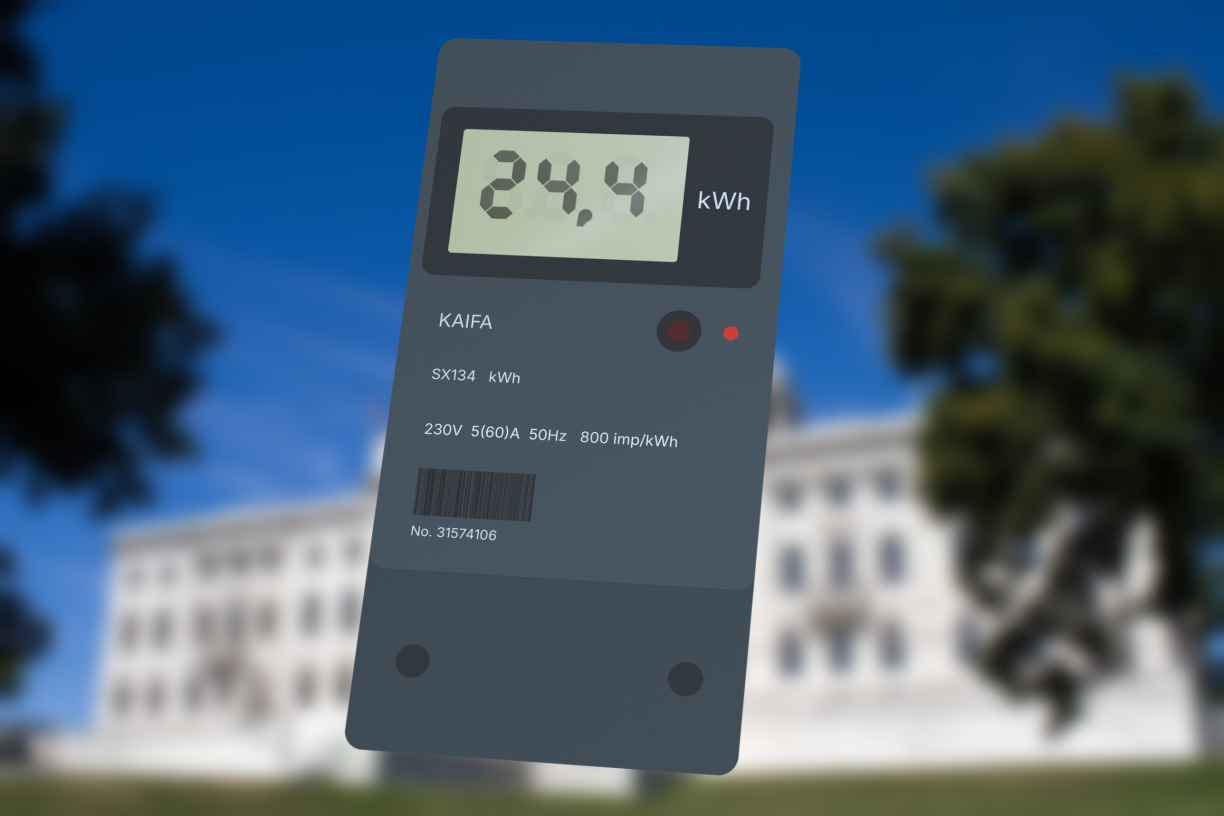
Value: 24.4 kWh
